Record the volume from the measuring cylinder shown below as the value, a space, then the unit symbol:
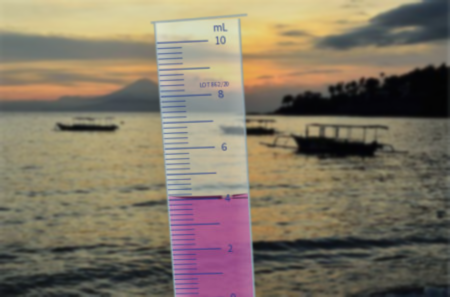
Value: 4 mL
